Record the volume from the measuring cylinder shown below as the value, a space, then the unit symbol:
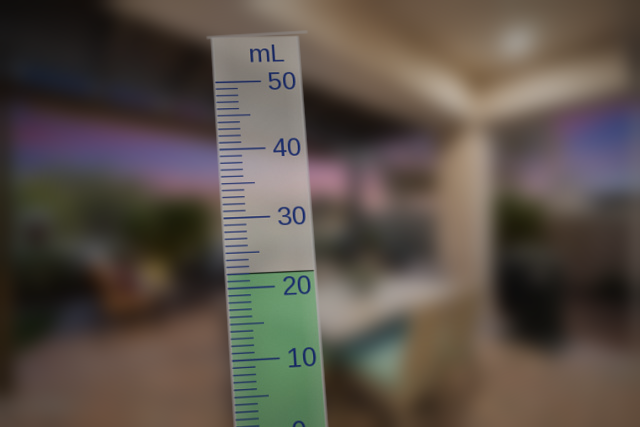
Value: 22 mL
